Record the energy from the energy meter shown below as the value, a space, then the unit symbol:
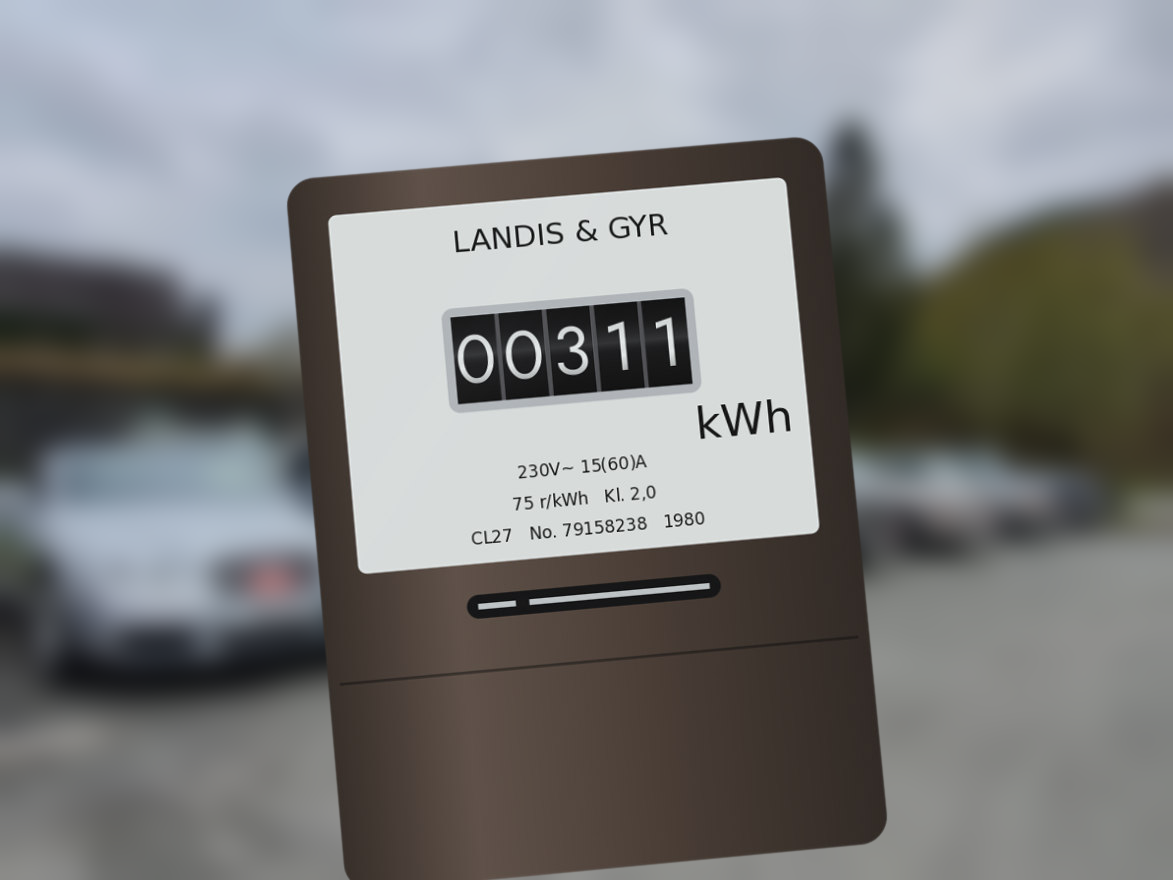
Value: 311 kWh
